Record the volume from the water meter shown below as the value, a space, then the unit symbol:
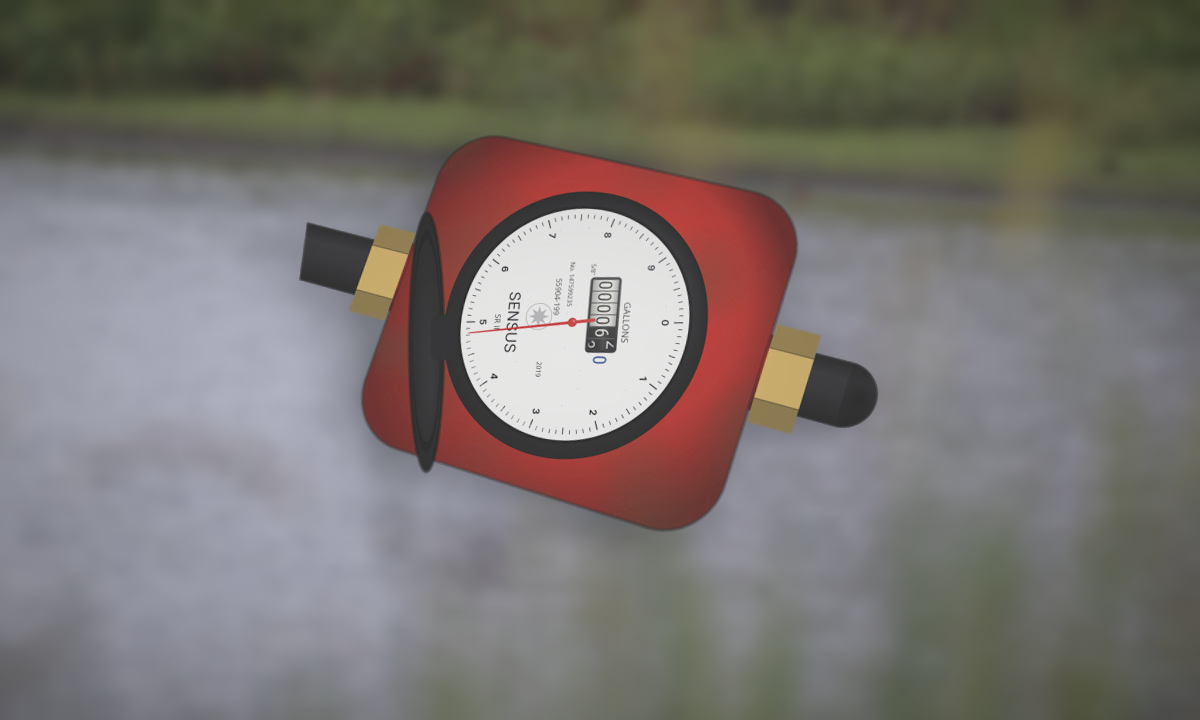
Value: 624.8 gal
